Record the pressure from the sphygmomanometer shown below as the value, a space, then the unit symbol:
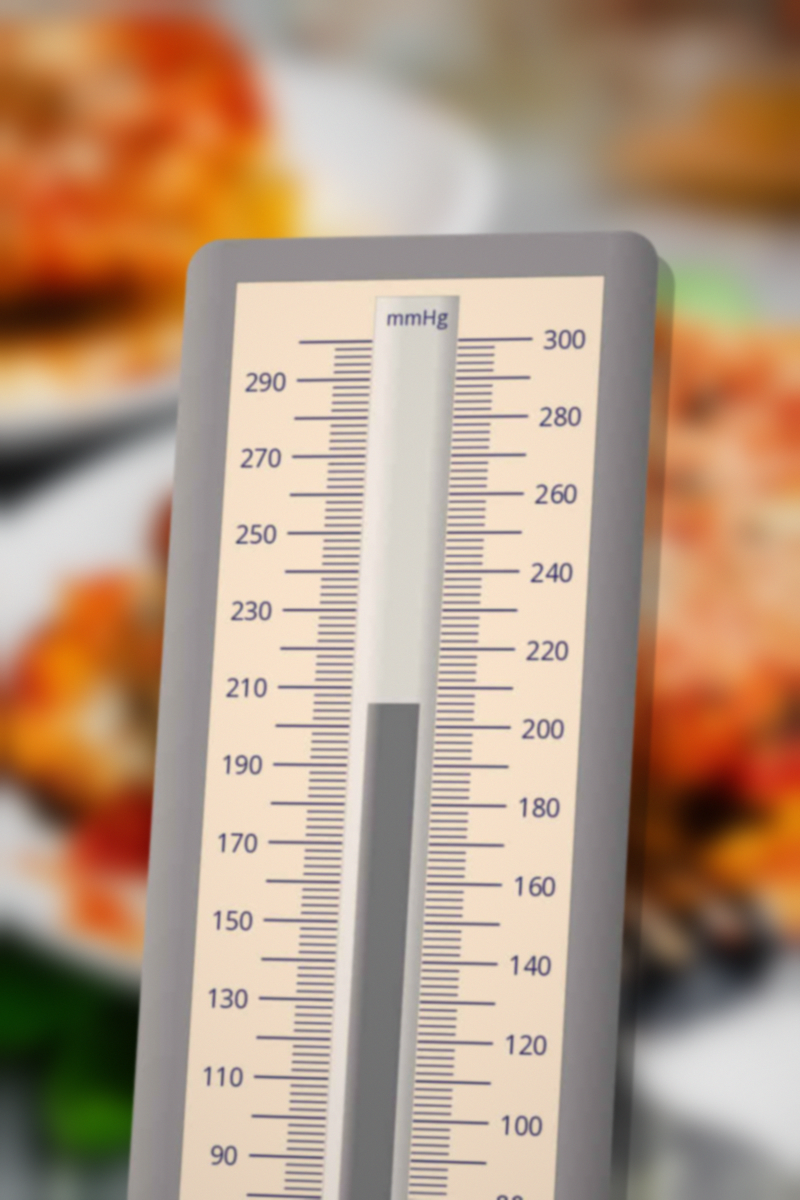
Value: 206 mmHg
